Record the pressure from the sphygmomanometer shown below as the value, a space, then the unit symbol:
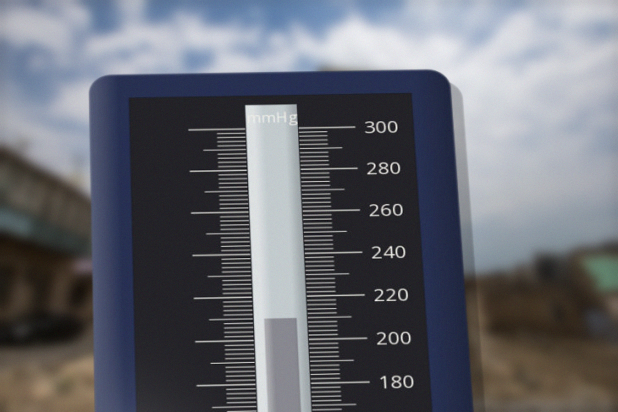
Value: 210 mmHg
